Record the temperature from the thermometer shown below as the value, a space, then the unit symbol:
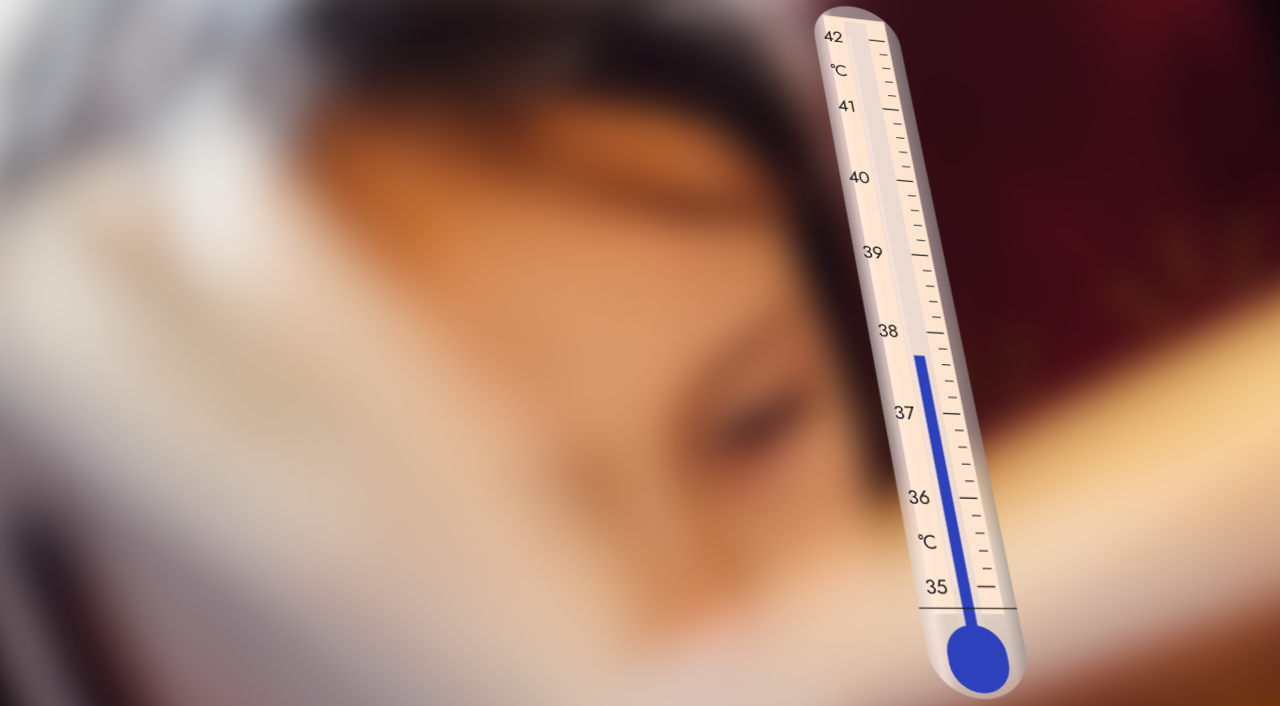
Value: 37.7 °C
